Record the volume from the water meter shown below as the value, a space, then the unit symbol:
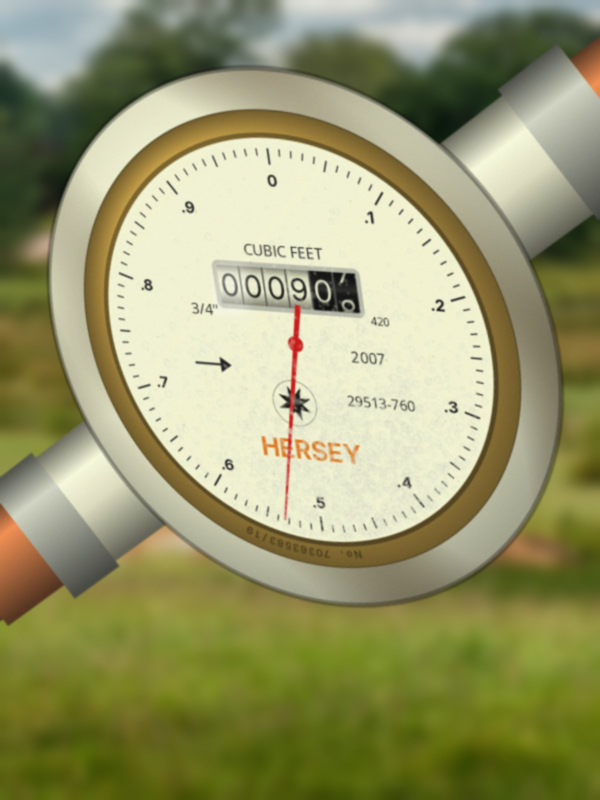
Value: 907.53 ft³
